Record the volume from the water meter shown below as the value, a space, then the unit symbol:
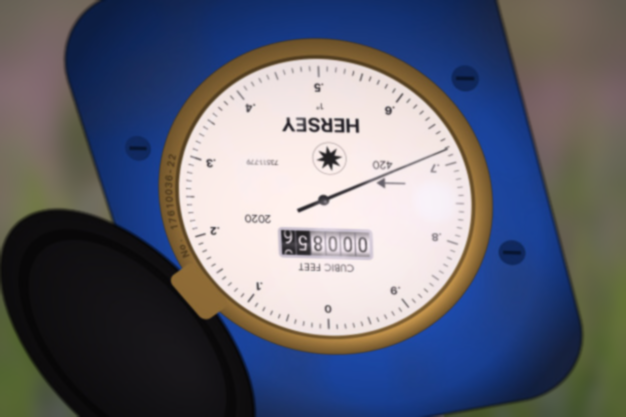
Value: 855.68 ft³
